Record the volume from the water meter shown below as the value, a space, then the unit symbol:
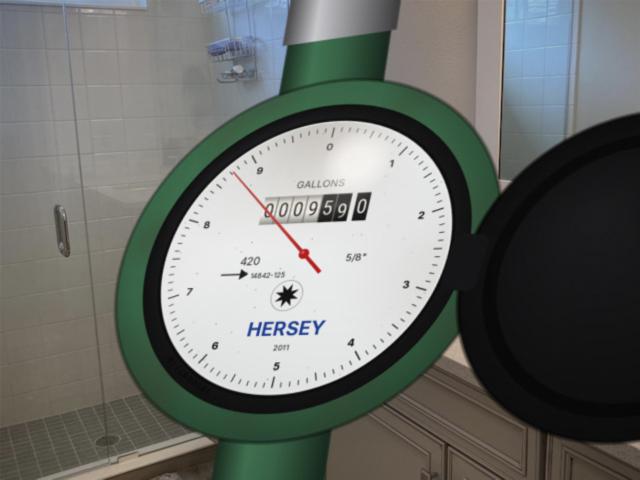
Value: 9588.7 gal
